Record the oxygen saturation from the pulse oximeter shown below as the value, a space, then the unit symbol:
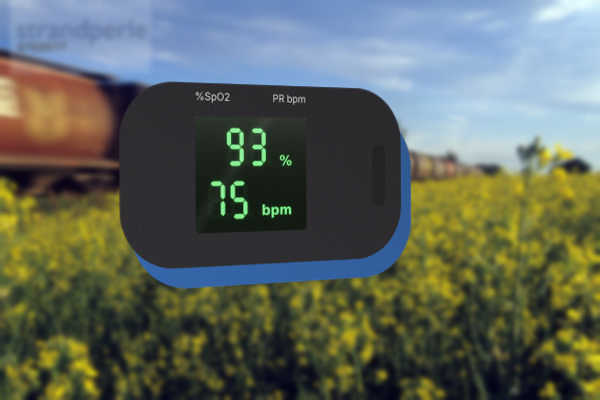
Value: 93 %
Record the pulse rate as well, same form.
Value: 75 bpm
